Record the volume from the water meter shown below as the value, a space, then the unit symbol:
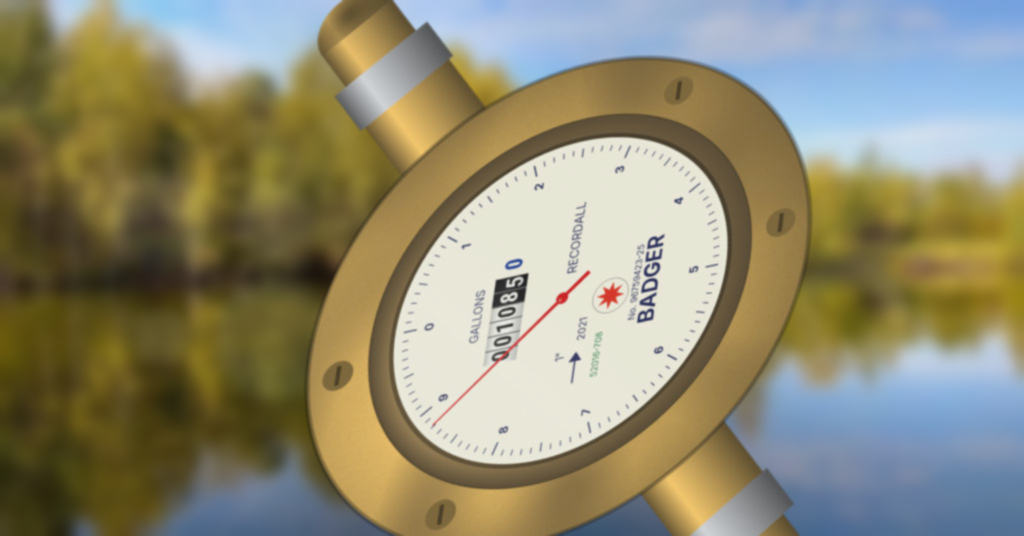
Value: 10848.8 gal
